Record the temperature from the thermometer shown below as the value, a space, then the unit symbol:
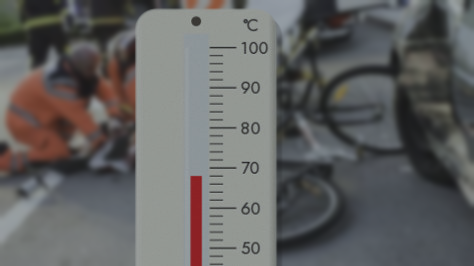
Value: 68 °C
